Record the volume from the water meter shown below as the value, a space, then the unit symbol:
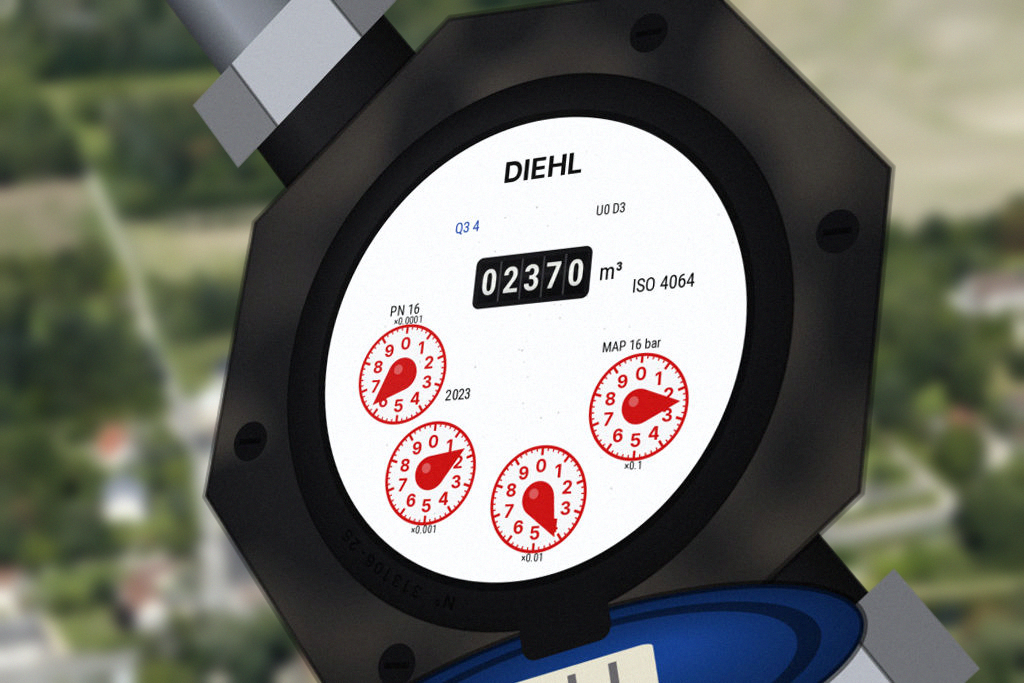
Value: 2370.2416 m³
